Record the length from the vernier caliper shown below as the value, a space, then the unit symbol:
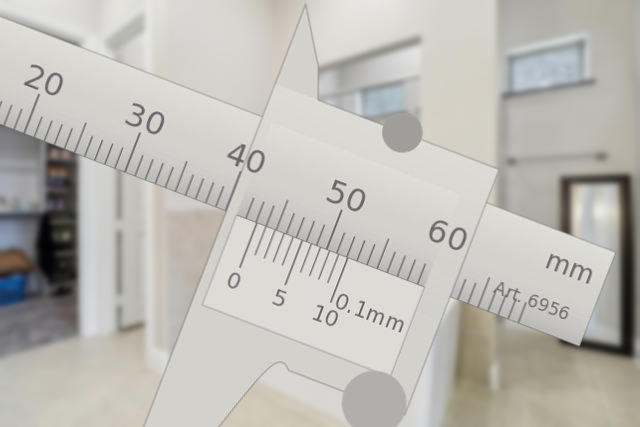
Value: 43.1 mm
